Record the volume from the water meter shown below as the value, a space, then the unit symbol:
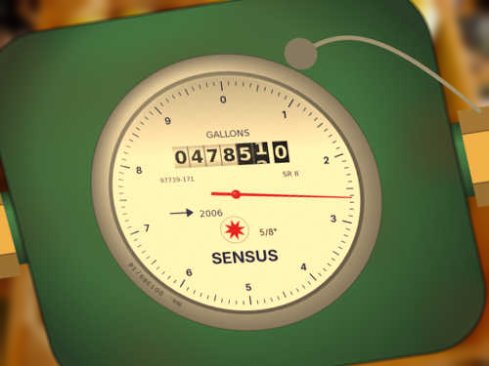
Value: 478512.6 gal
